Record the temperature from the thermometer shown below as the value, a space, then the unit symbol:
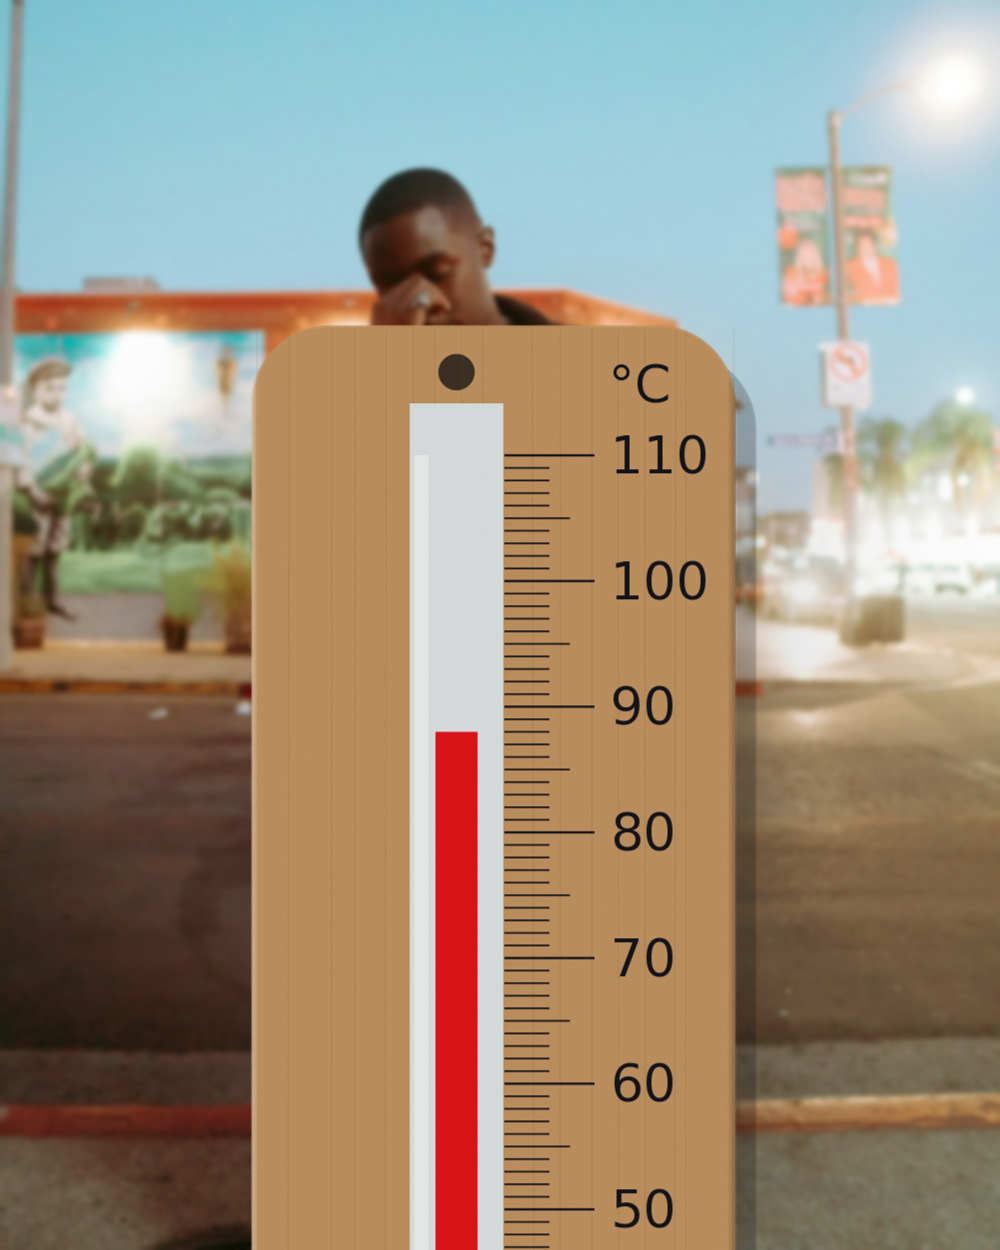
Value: 88 °C
